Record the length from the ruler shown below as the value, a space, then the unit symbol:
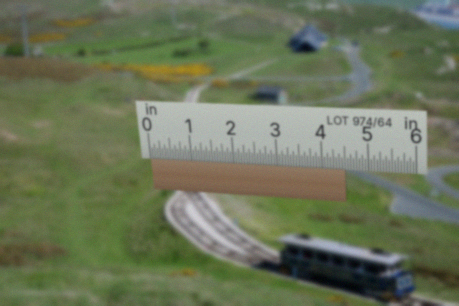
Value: 4.5 in
